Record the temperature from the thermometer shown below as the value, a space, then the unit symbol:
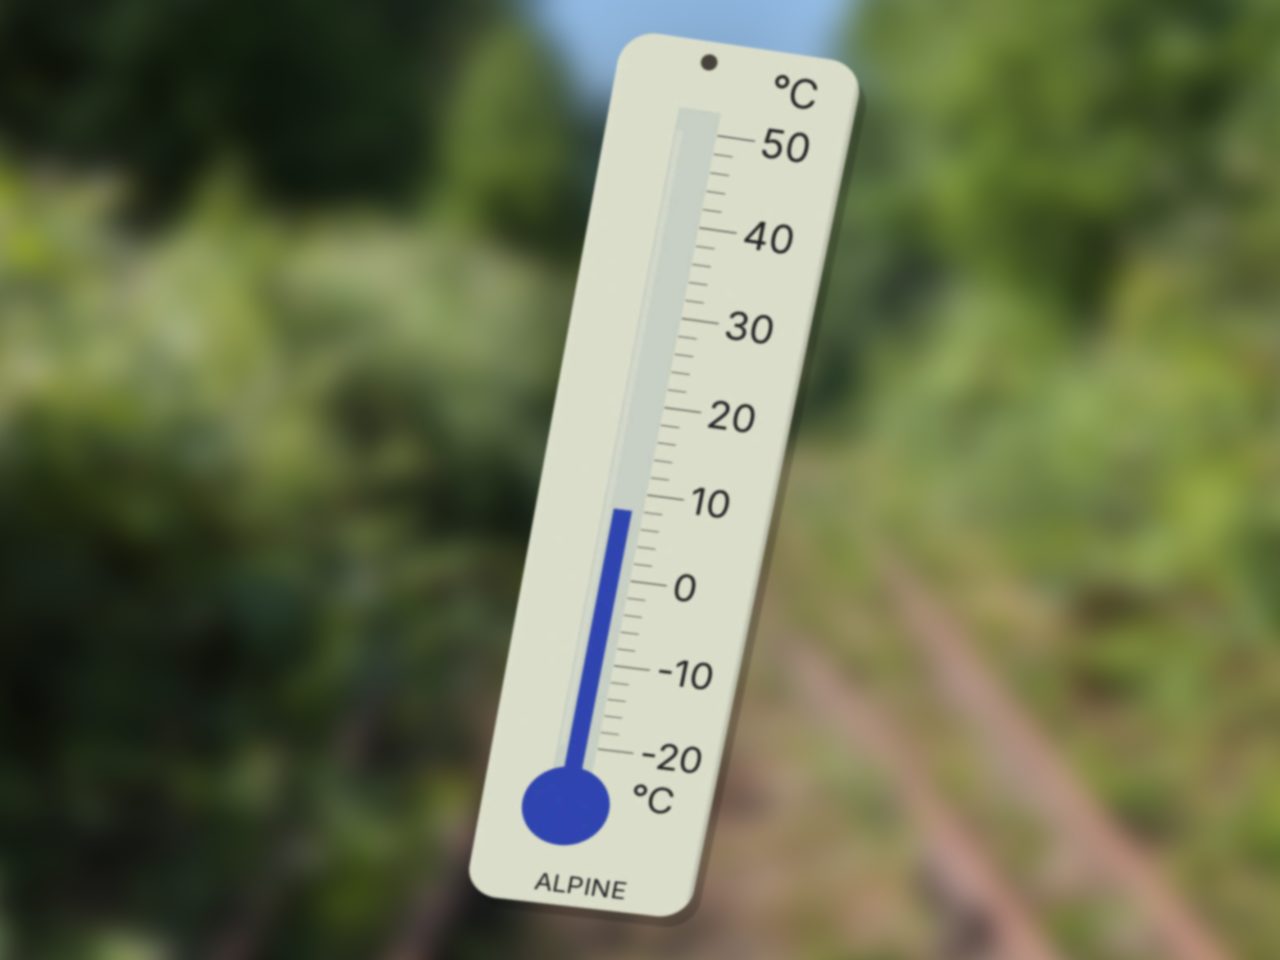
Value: 8 °C
